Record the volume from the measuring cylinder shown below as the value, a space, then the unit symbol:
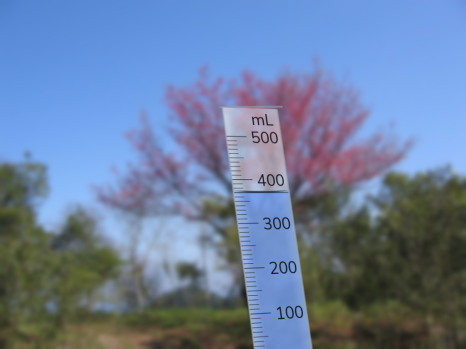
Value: 370 mL
